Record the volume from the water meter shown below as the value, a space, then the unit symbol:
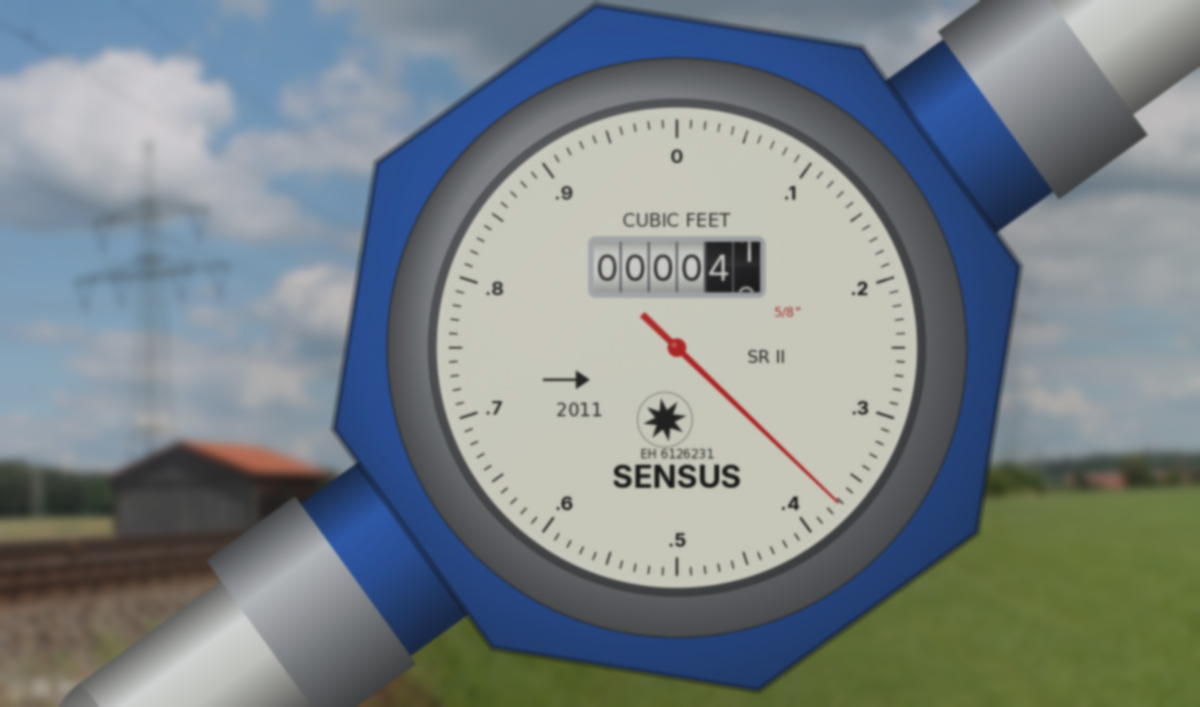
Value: 41.37 ft³
